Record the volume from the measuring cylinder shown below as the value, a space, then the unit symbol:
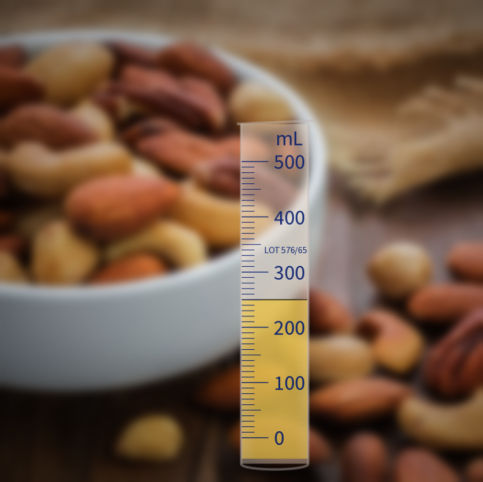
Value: 250 mL
